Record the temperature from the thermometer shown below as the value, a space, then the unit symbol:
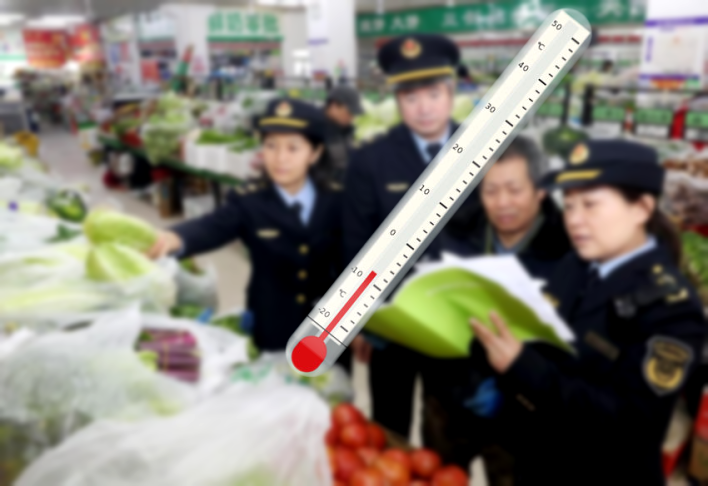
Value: -8 °C
